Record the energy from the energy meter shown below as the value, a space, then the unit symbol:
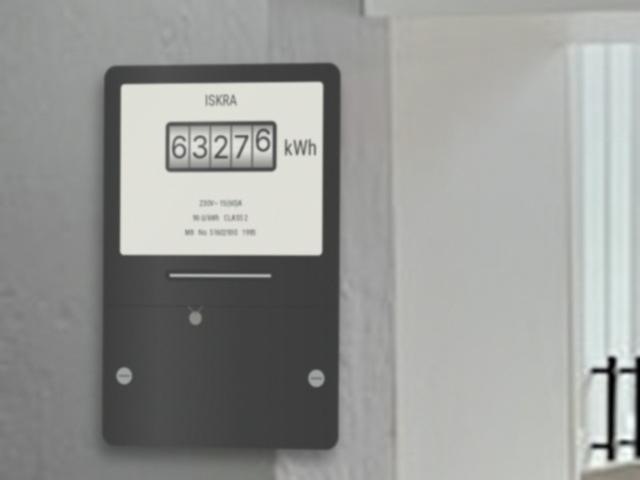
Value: 63276 kWh
